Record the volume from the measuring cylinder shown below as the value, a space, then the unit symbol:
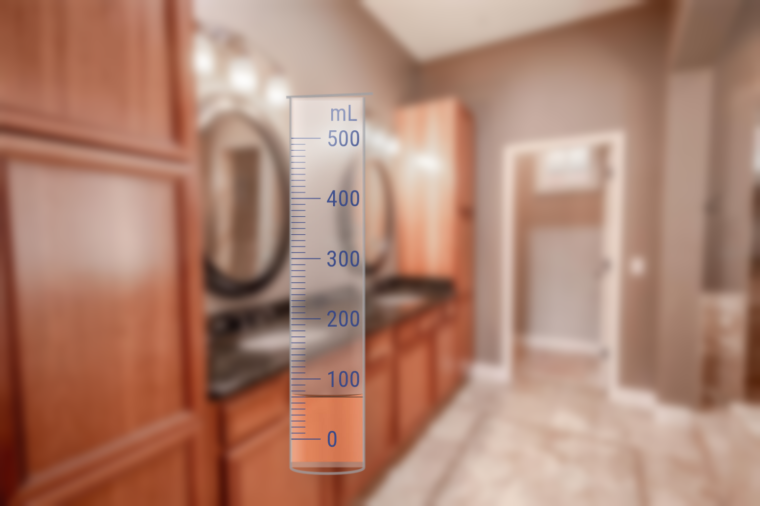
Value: 70 mL
